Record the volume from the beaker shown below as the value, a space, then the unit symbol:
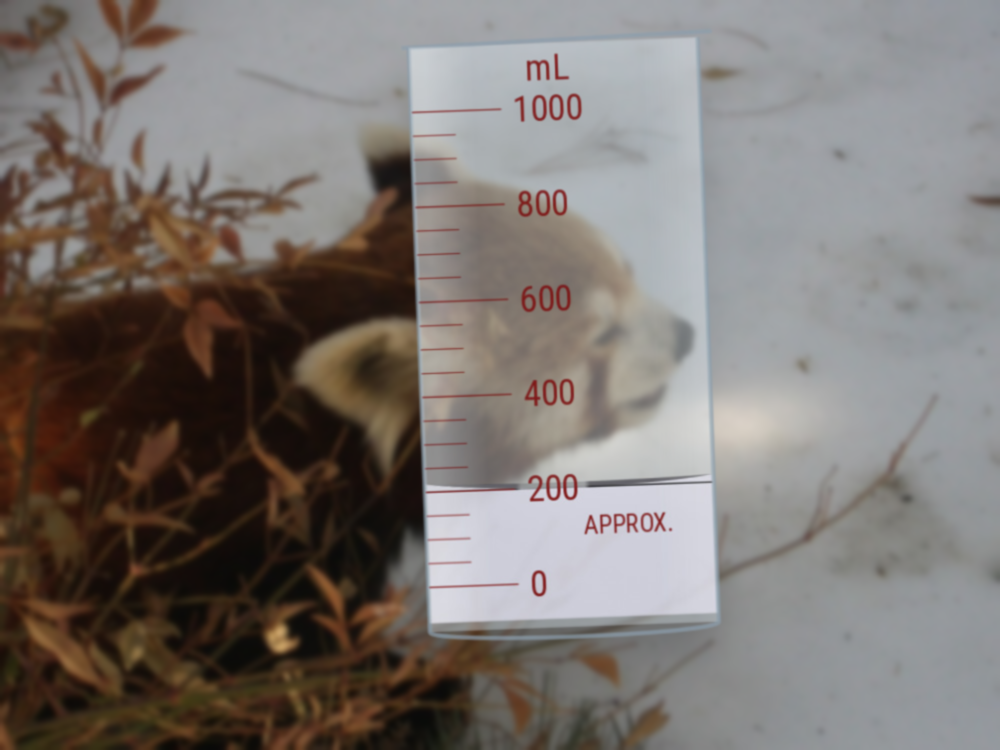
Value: 200 mL
